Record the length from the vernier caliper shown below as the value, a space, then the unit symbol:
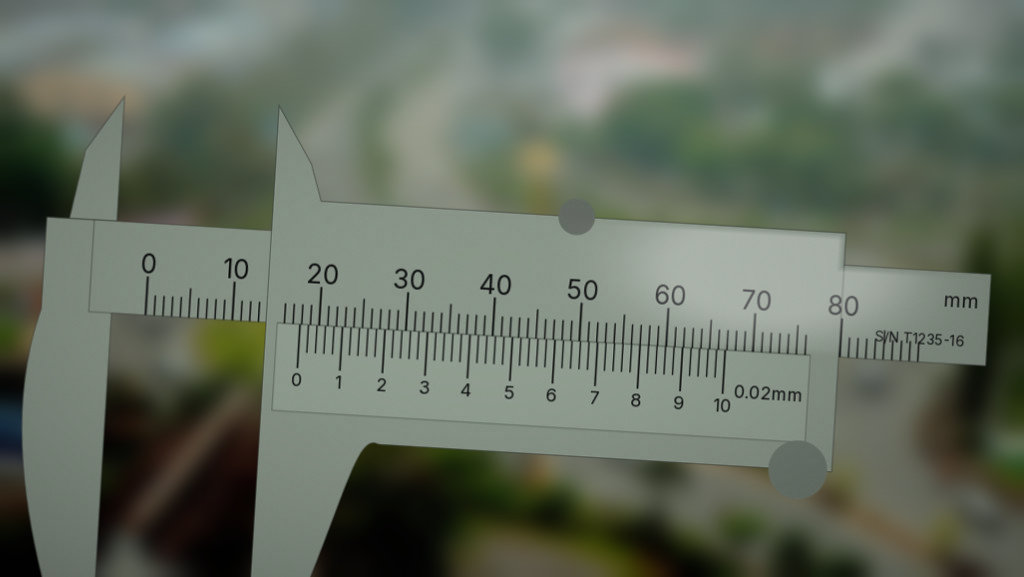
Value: 17.8 mm
